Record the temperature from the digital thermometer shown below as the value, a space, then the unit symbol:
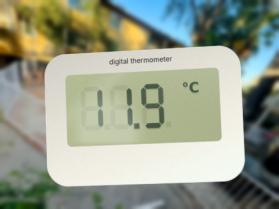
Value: 11.9 °C
